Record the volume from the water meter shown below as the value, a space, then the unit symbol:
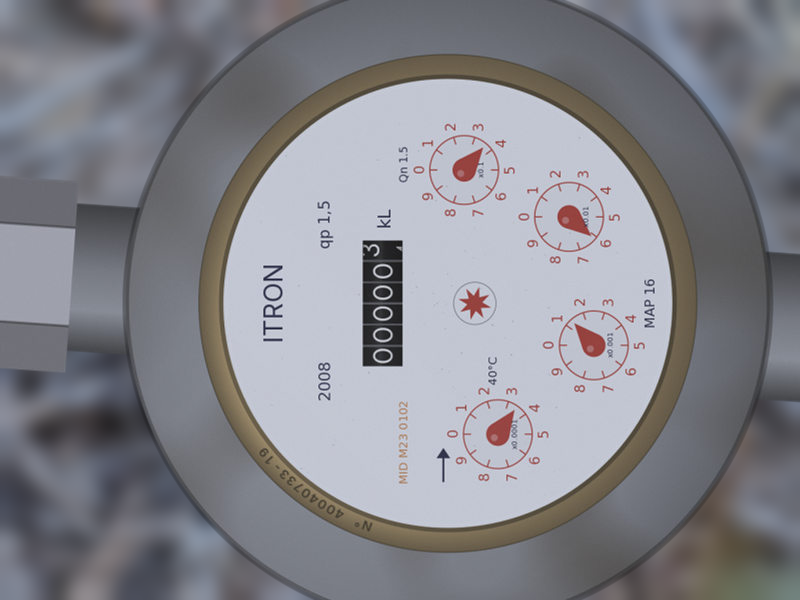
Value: 3.3613 kL
